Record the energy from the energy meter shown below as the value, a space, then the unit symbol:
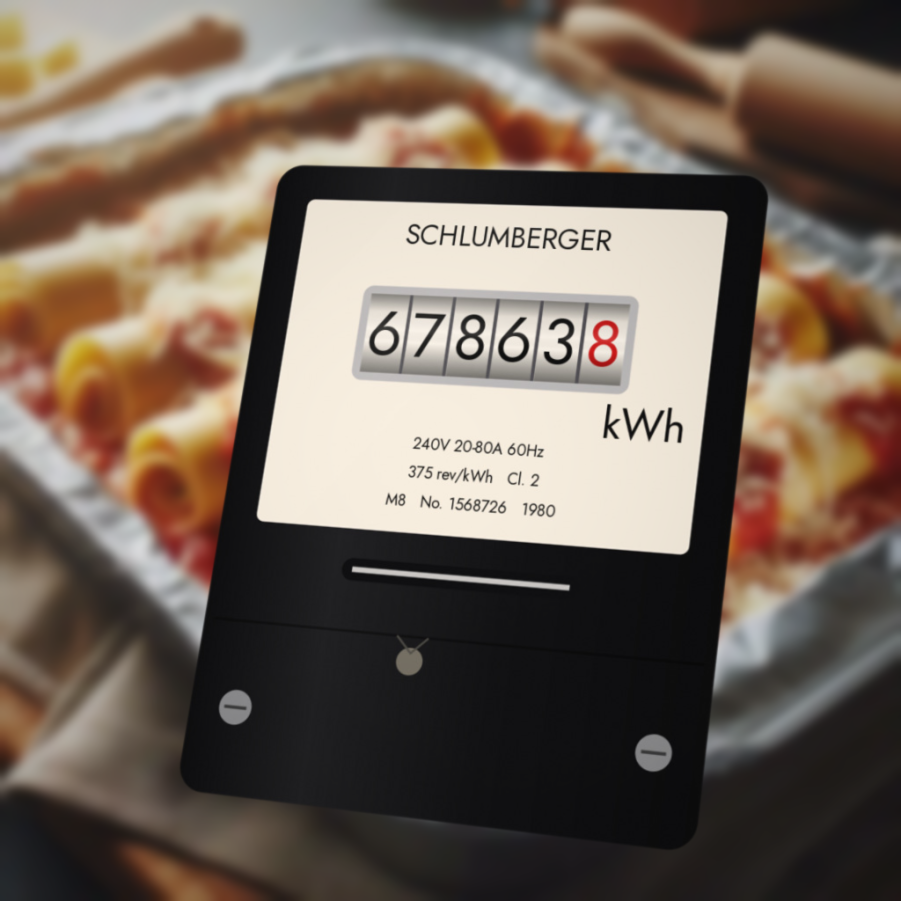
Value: 67863.8 kWh
